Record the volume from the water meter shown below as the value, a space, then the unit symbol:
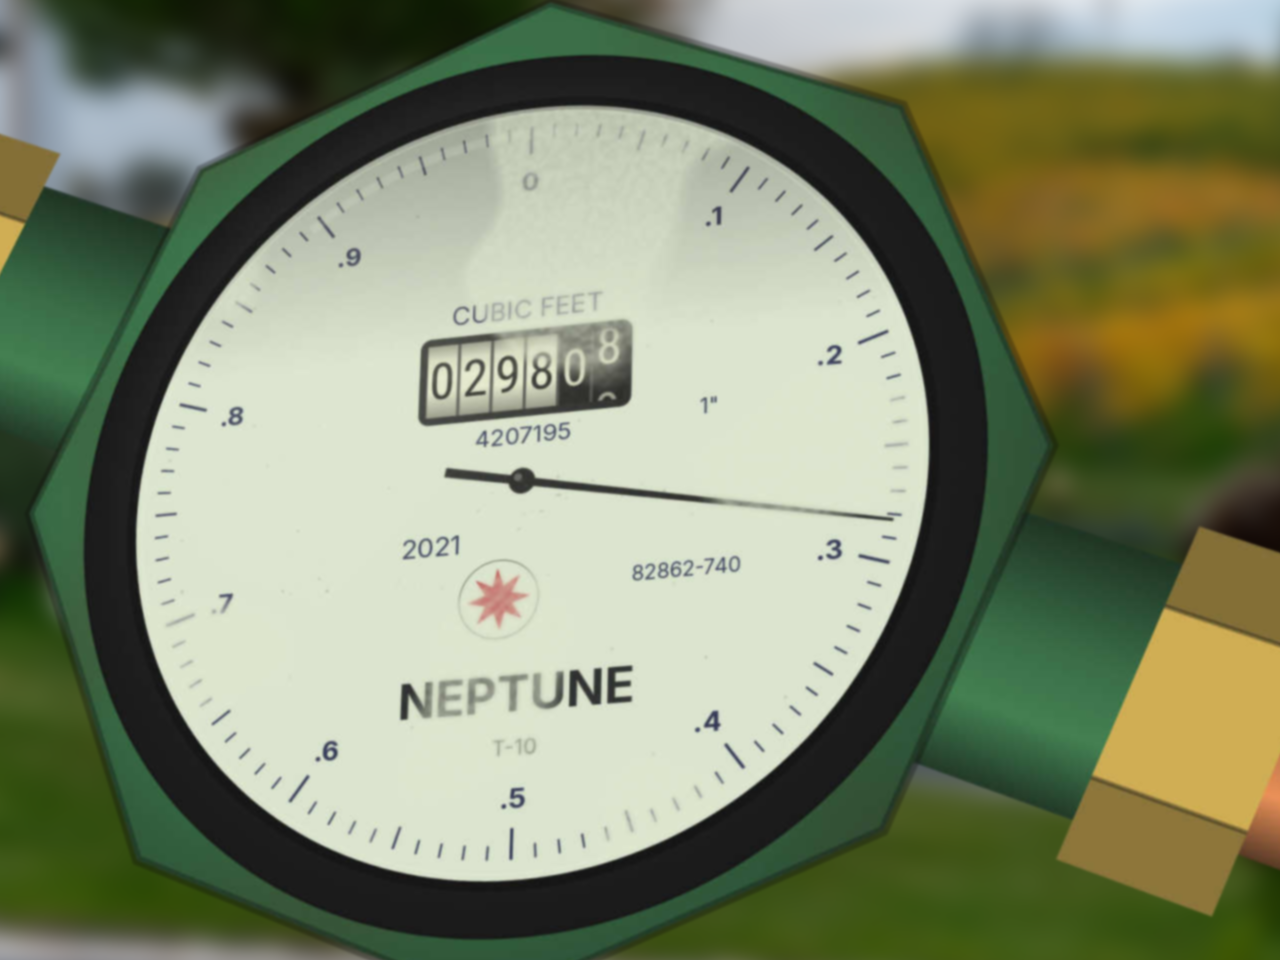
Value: 29808.28 ft³
